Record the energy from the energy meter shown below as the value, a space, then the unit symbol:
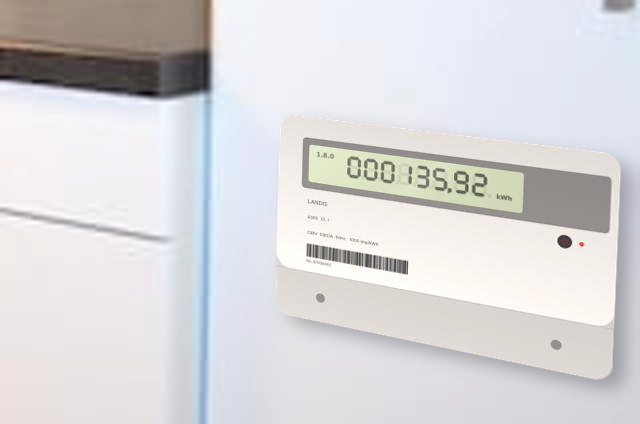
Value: 135.92 kWh
